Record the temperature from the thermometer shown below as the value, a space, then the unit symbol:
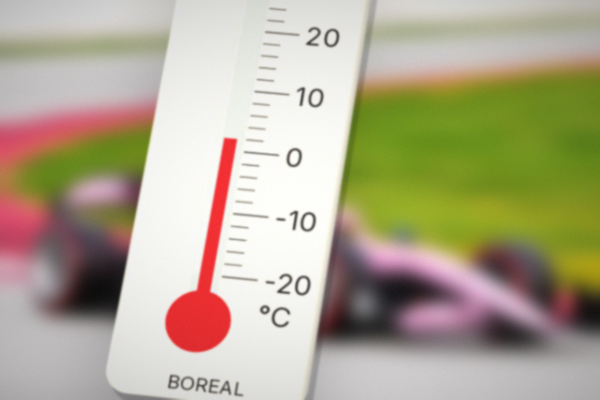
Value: 2 °C
